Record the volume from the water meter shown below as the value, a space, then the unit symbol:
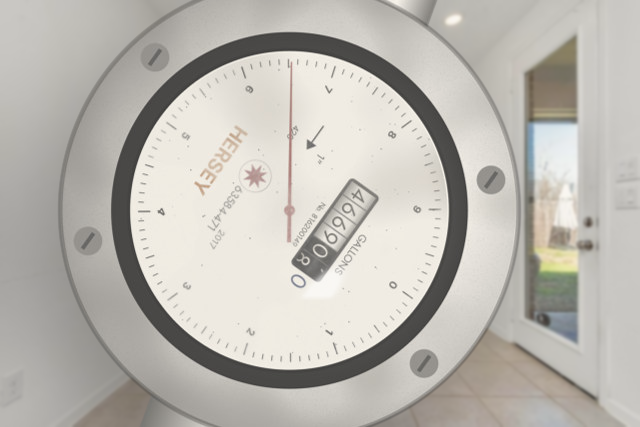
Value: 4669076.5 gal
